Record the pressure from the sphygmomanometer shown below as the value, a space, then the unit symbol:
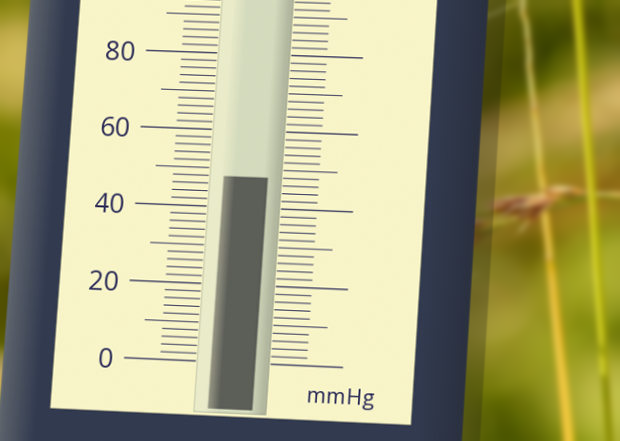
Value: 48 mmHg
